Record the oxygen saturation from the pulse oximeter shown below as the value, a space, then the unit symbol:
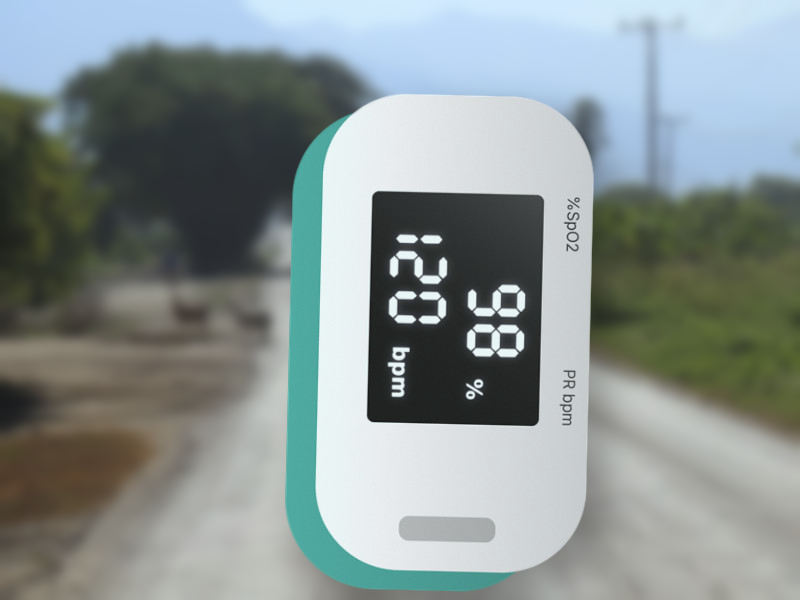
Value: 98 %
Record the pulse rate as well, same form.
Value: 120 bpm
